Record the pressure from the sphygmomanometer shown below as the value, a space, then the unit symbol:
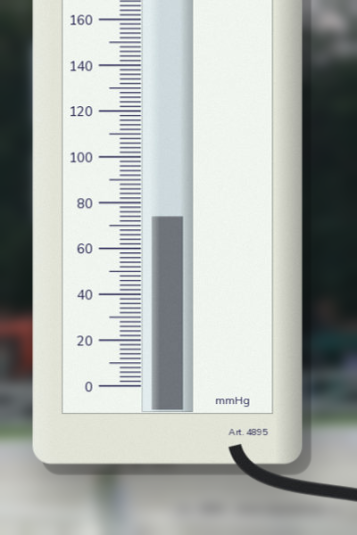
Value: 74 mmHg
